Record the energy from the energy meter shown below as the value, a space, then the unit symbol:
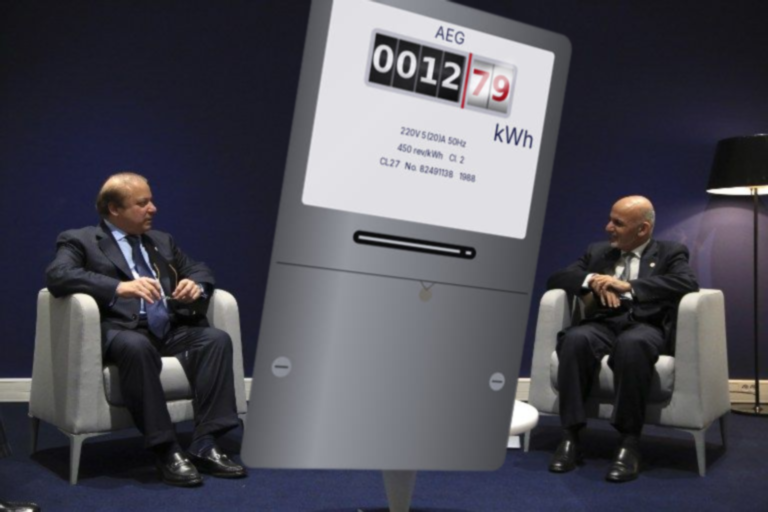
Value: 12.79 kWh
